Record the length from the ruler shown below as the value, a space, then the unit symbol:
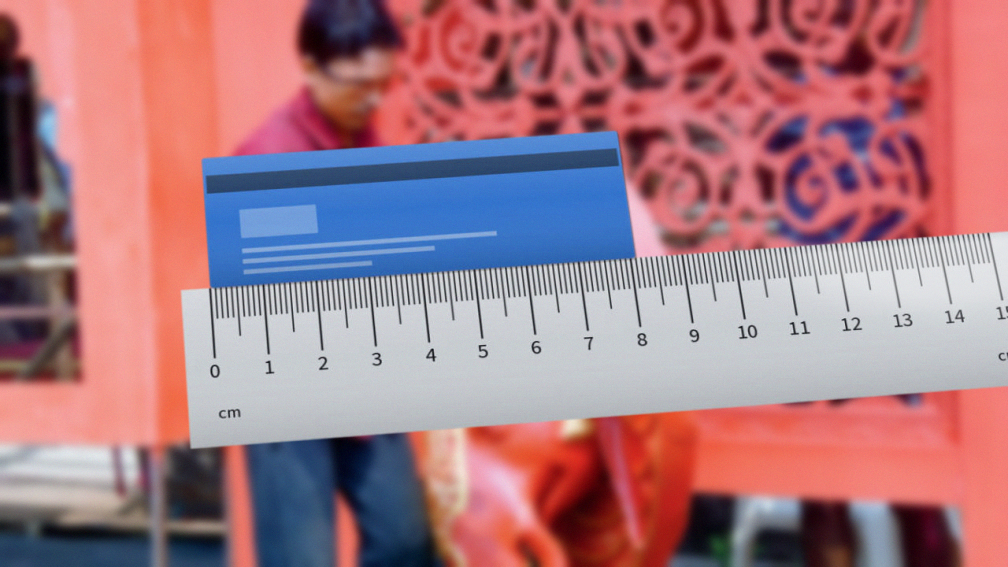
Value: 8.1 cm
